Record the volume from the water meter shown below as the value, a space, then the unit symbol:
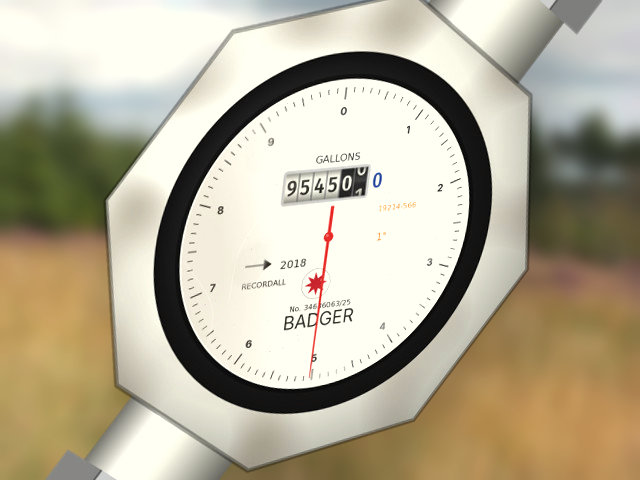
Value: 9545005.0 gal
